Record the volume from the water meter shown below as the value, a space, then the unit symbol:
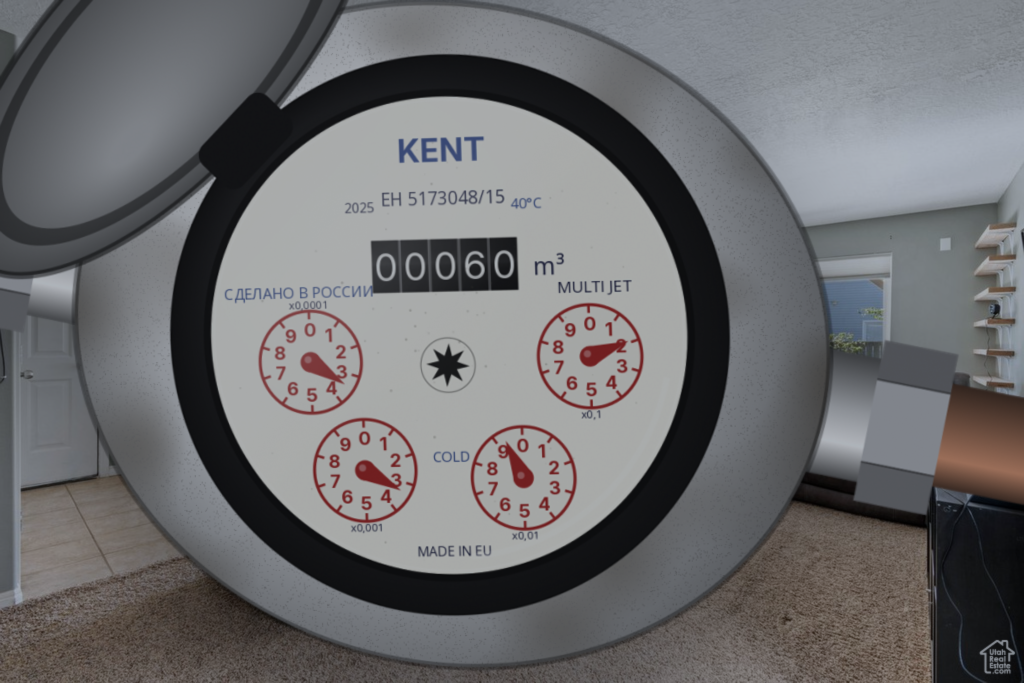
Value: 60.1933 m³
